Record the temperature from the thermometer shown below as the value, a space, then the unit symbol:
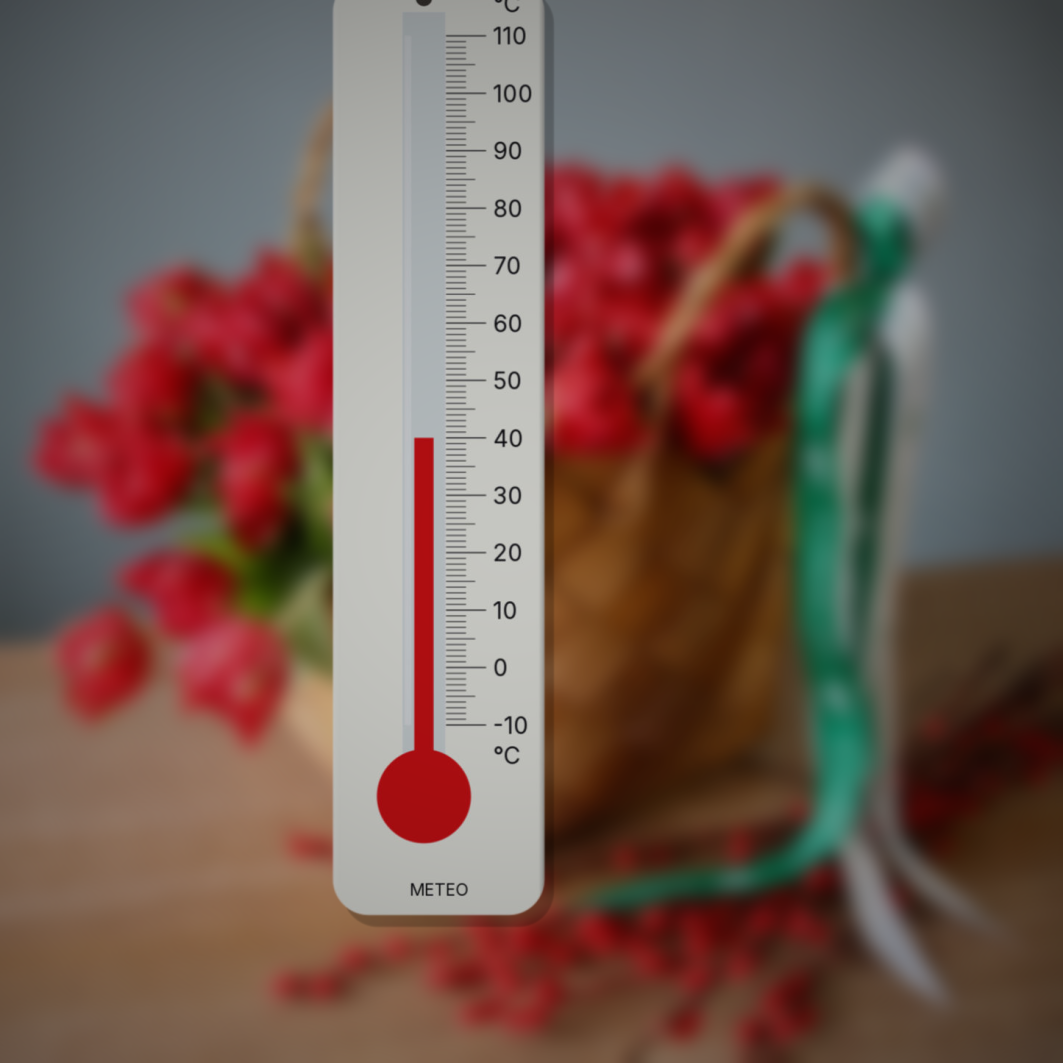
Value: 40 °C
